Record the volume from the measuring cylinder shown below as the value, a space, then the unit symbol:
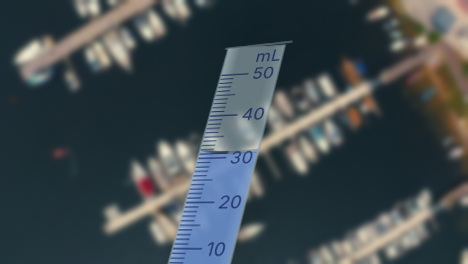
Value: 31 mL
